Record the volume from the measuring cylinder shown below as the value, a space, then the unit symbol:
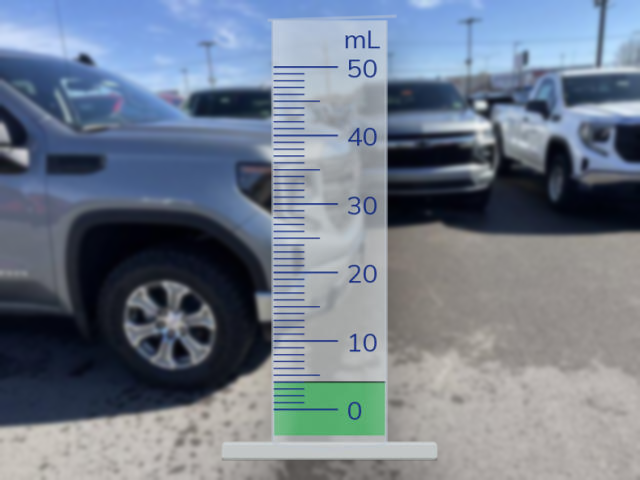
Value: 4 mL
